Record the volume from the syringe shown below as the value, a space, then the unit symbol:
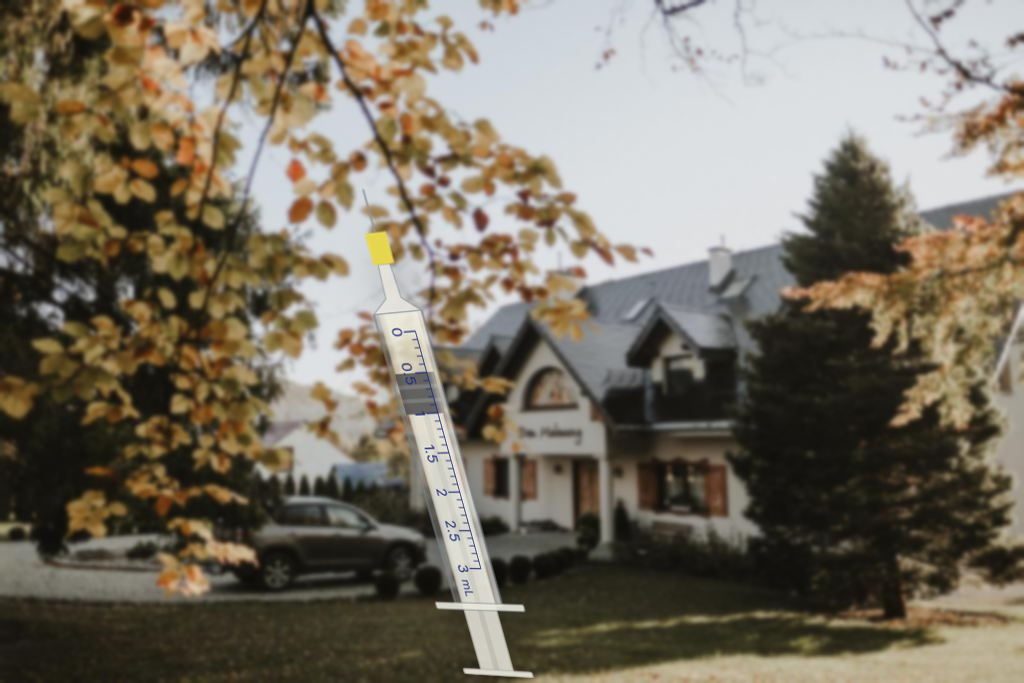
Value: 0.5 mL
